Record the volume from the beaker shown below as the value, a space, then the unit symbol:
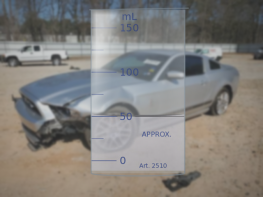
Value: 50 mL
